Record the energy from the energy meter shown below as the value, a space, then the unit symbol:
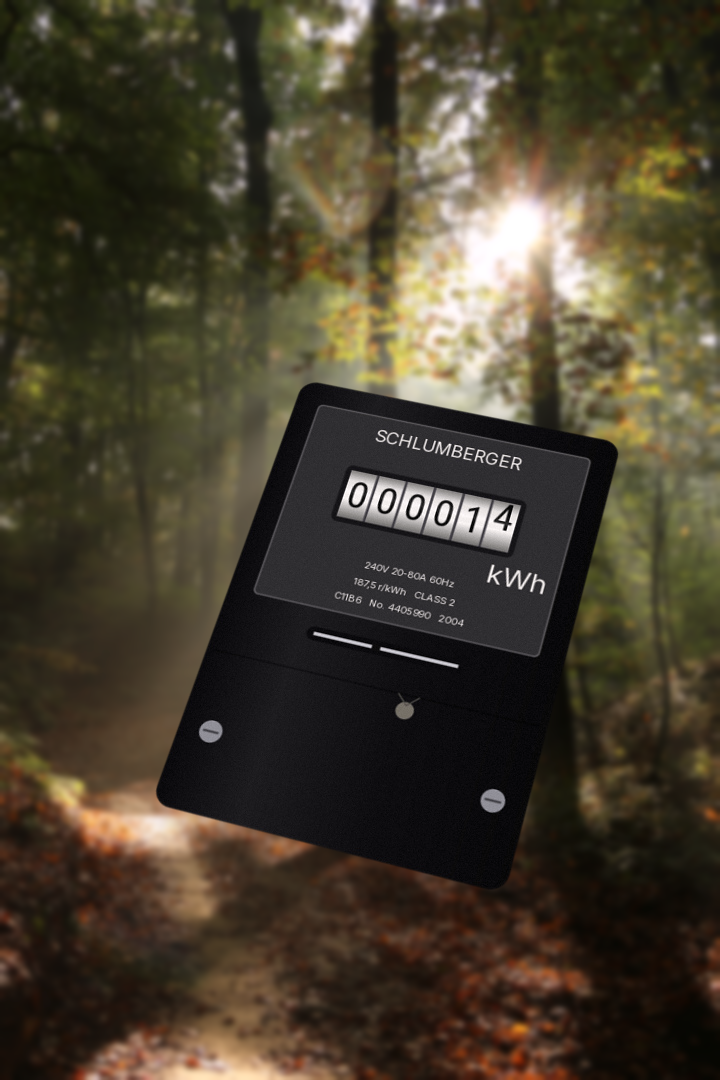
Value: 14 kWh
